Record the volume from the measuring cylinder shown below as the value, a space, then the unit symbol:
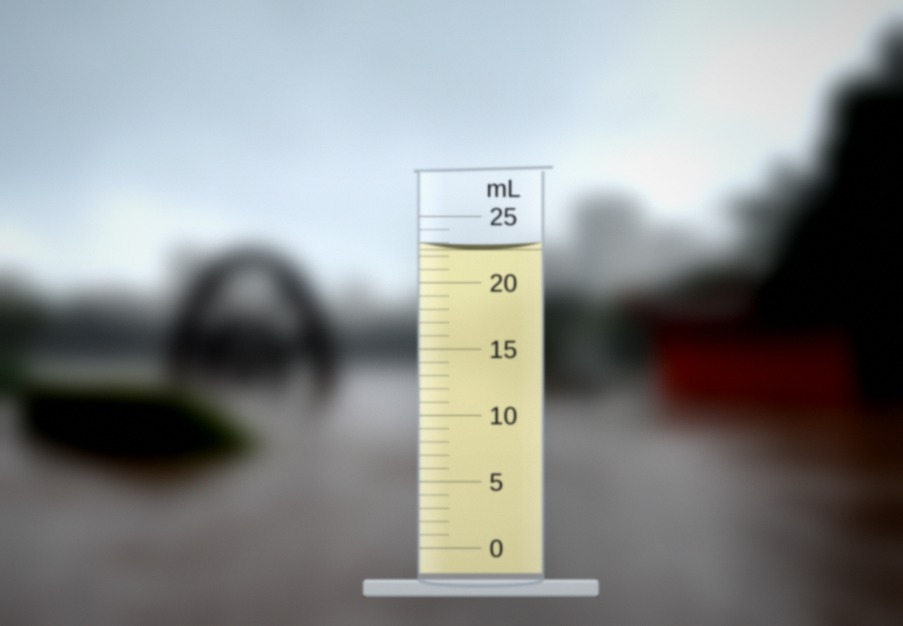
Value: 22.5 mL
